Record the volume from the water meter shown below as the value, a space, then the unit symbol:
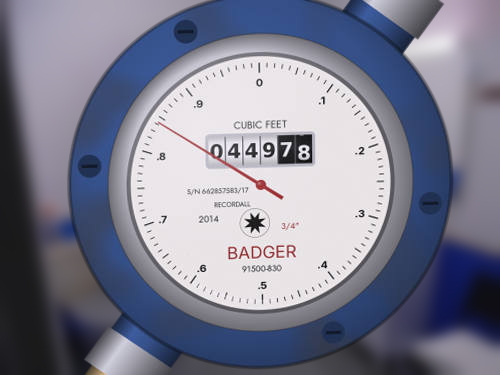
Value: 44977.84 ft³
